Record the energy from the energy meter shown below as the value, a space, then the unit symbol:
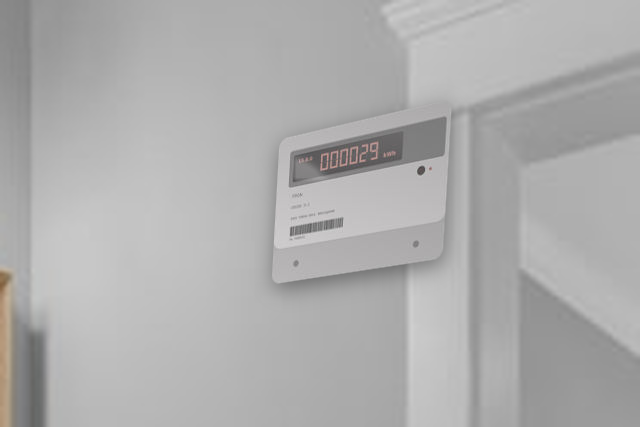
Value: 29 kWh
